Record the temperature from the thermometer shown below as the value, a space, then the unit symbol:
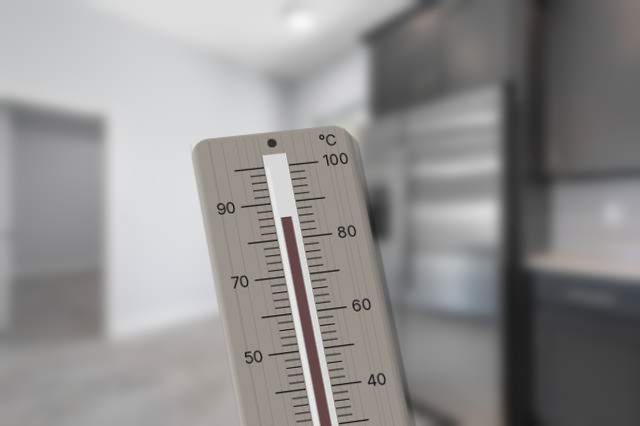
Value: 86 °C
